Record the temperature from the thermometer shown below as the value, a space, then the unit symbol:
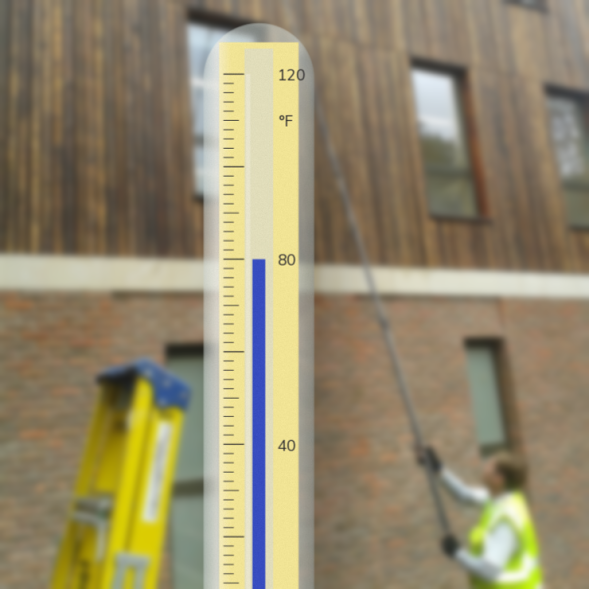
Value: 80 °F
